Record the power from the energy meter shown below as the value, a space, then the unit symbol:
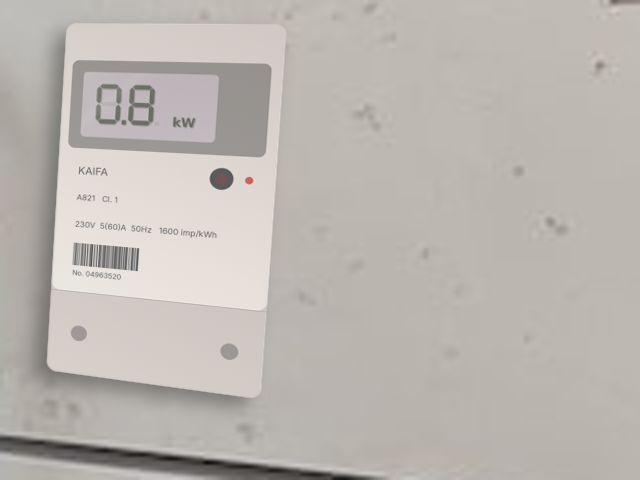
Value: 0.8 kW
